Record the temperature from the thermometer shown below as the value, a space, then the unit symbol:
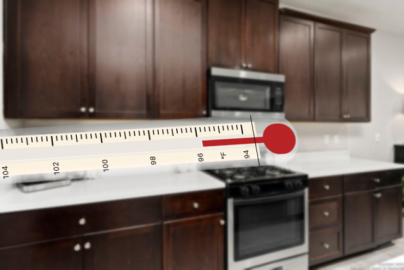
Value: 95.8 °F
